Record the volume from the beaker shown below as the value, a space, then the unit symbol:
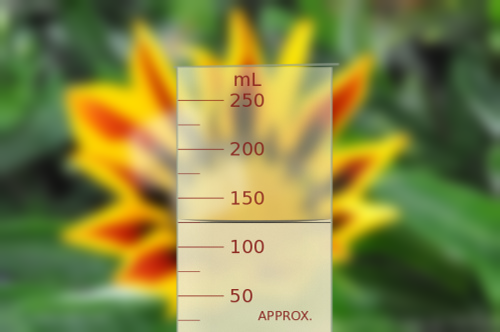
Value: 125 mL
